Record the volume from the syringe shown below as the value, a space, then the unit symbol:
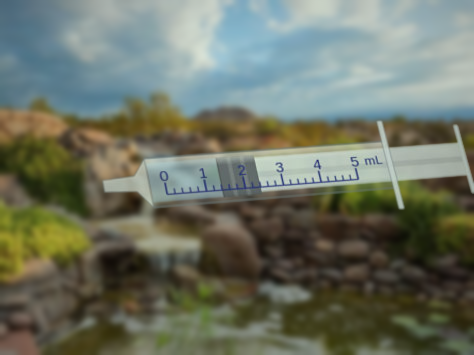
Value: 1.4 mL
